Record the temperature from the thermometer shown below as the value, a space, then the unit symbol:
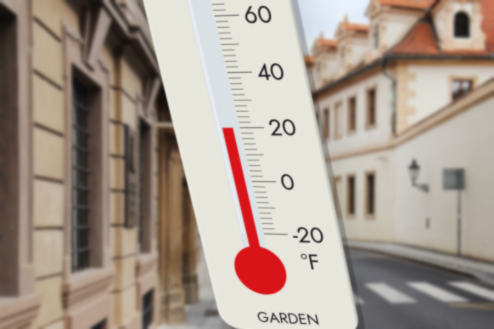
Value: 20 °F
